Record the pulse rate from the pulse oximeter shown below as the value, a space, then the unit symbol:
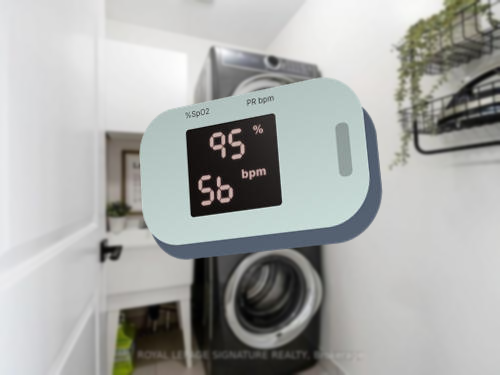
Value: 56 bpm
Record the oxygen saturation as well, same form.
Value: 95 %
